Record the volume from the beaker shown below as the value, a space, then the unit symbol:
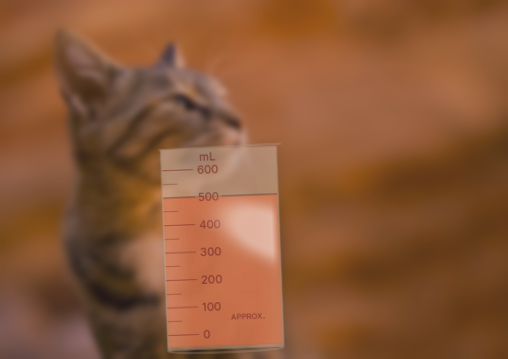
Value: 500 mL
